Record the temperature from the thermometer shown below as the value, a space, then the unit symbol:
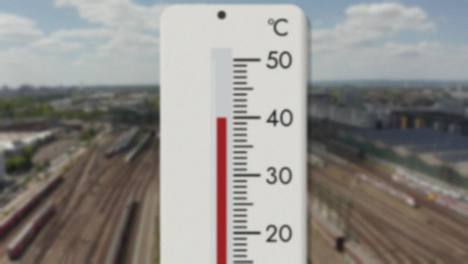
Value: 40 °C
